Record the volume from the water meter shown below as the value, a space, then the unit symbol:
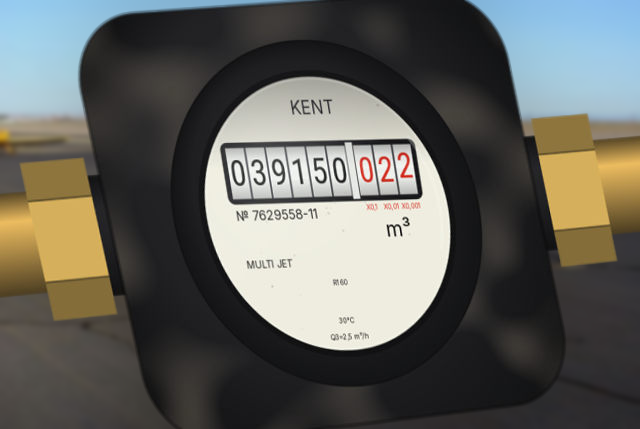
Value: 39150.022 m³
